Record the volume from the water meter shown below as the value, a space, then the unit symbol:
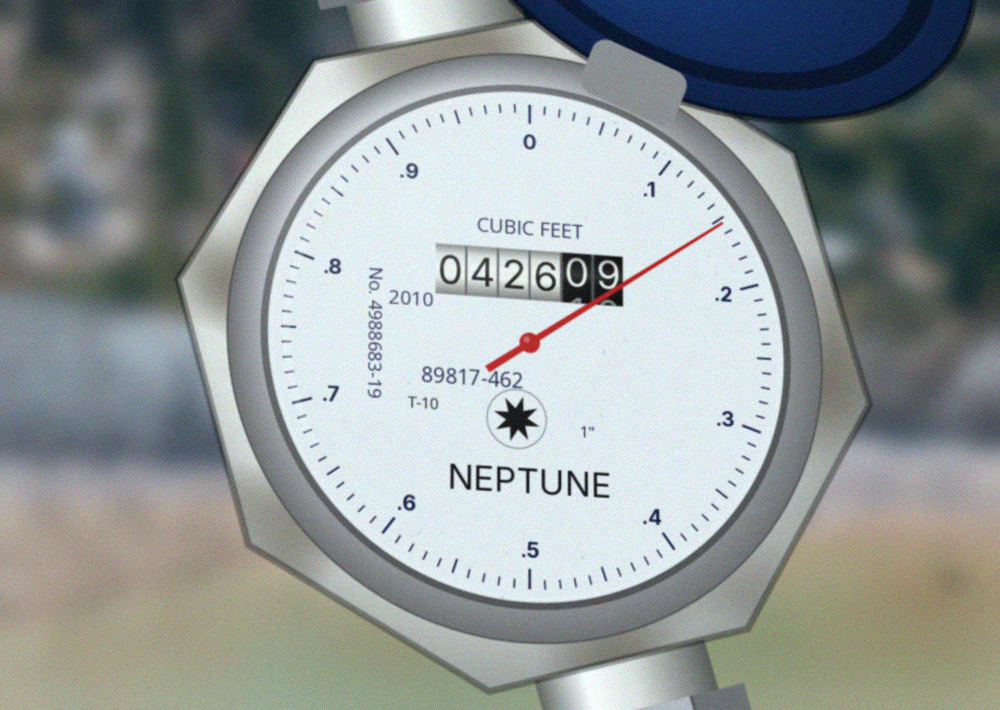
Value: 42609.15 ft³
